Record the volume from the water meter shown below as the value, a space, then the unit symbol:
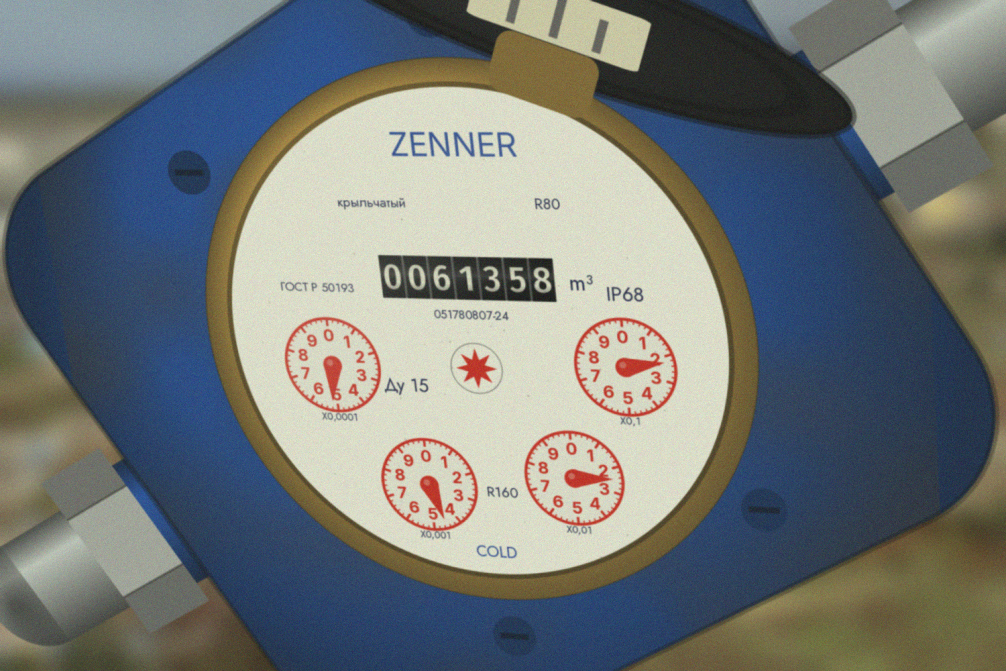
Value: 61358.2245 m³
